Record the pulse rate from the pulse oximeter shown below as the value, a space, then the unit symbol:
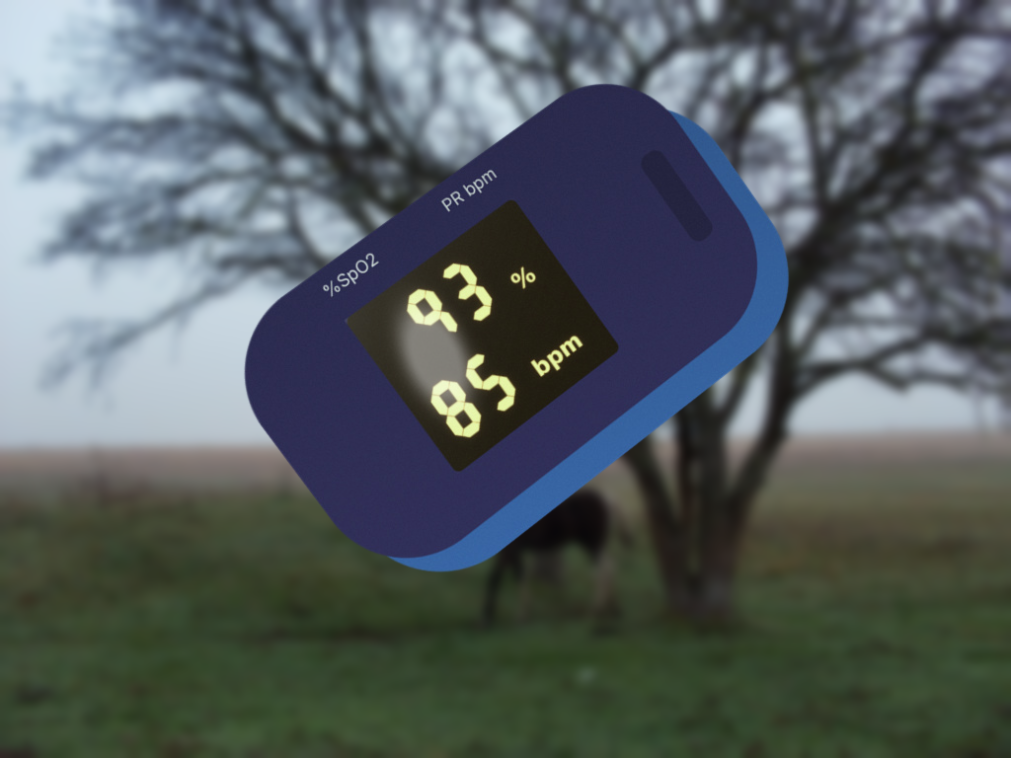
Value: 85 bpm
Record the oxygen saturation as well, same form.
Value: 93 %
